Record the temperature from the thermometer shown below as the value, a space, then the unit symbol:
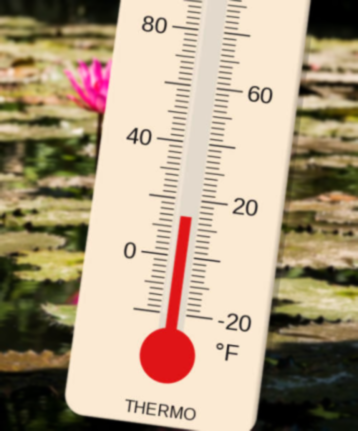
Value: 14 °F
